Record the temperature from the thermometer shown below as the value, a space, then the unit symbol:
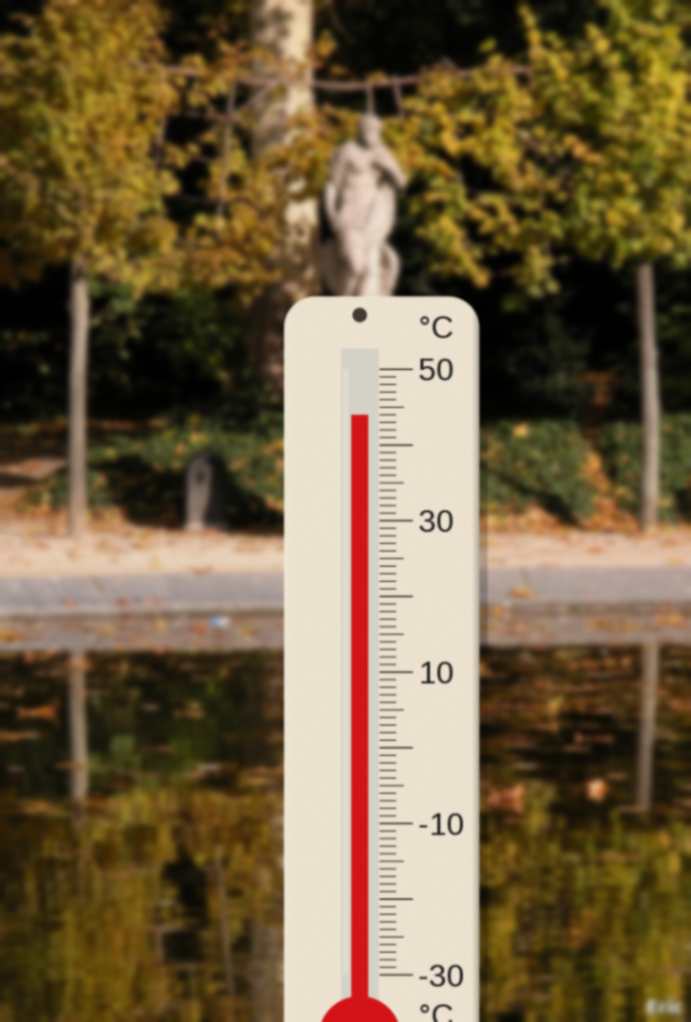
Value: 44 °C
